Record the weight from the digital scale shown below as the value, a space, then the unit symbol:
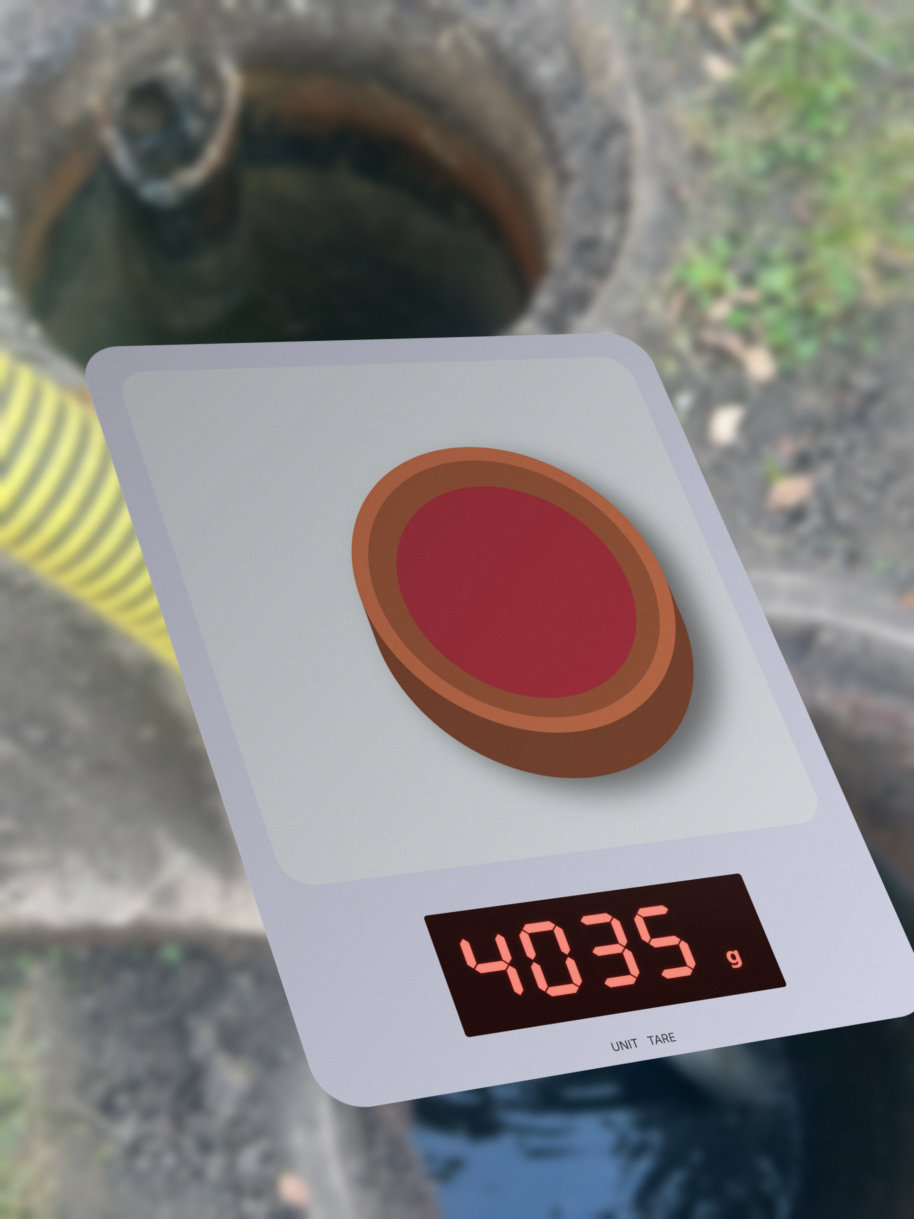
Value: 4035 g
